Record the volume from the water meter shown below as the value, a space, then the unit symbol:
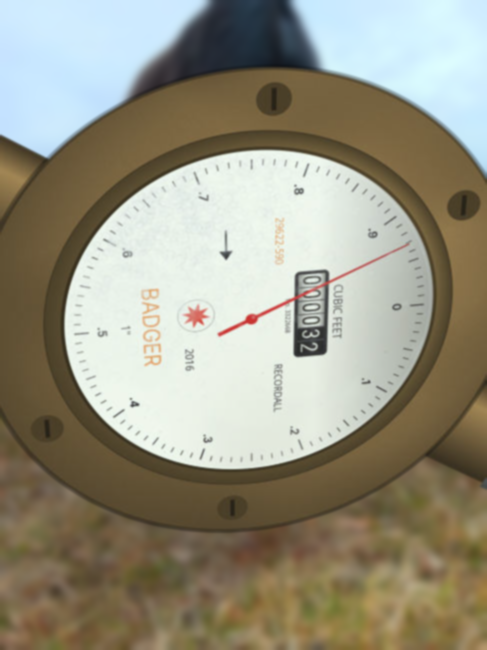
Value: 31.93 ft³
